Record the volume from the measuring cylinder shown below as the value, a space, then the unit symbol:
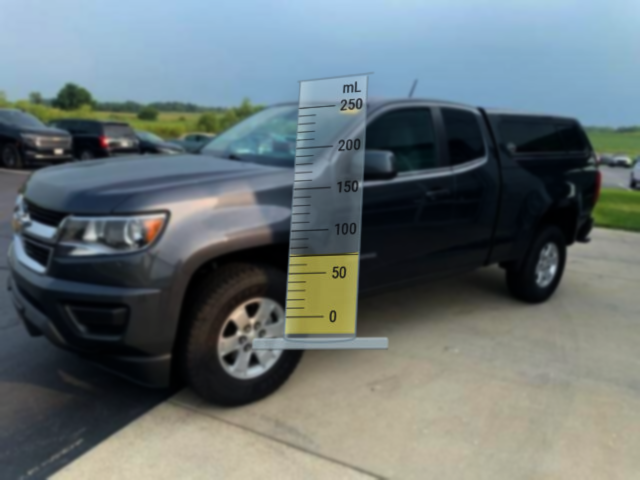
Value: 70 mL
